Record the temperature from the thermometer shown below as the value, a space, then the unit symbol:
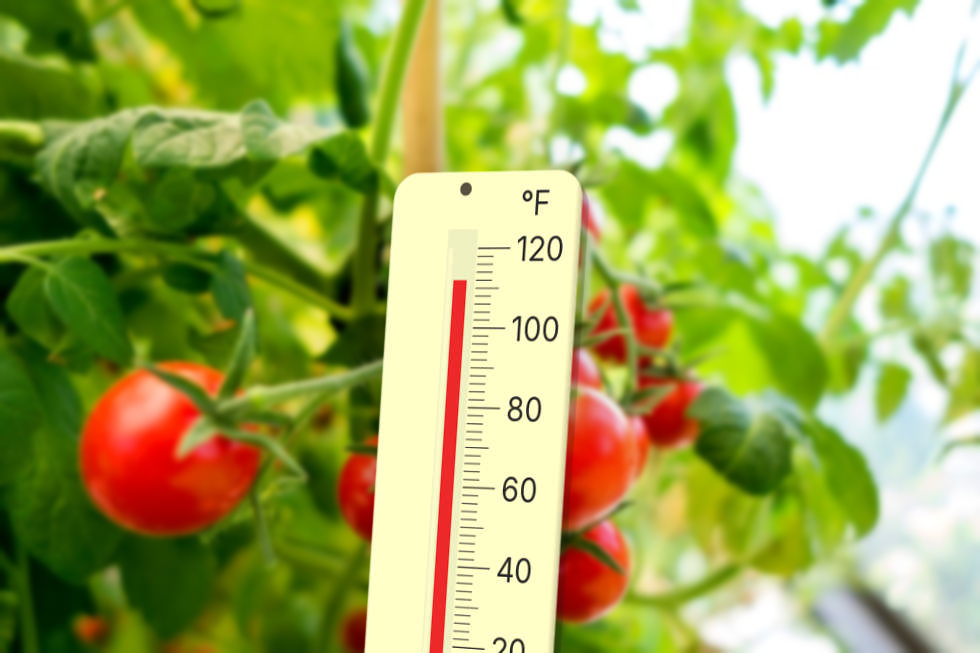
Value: 112 °F
